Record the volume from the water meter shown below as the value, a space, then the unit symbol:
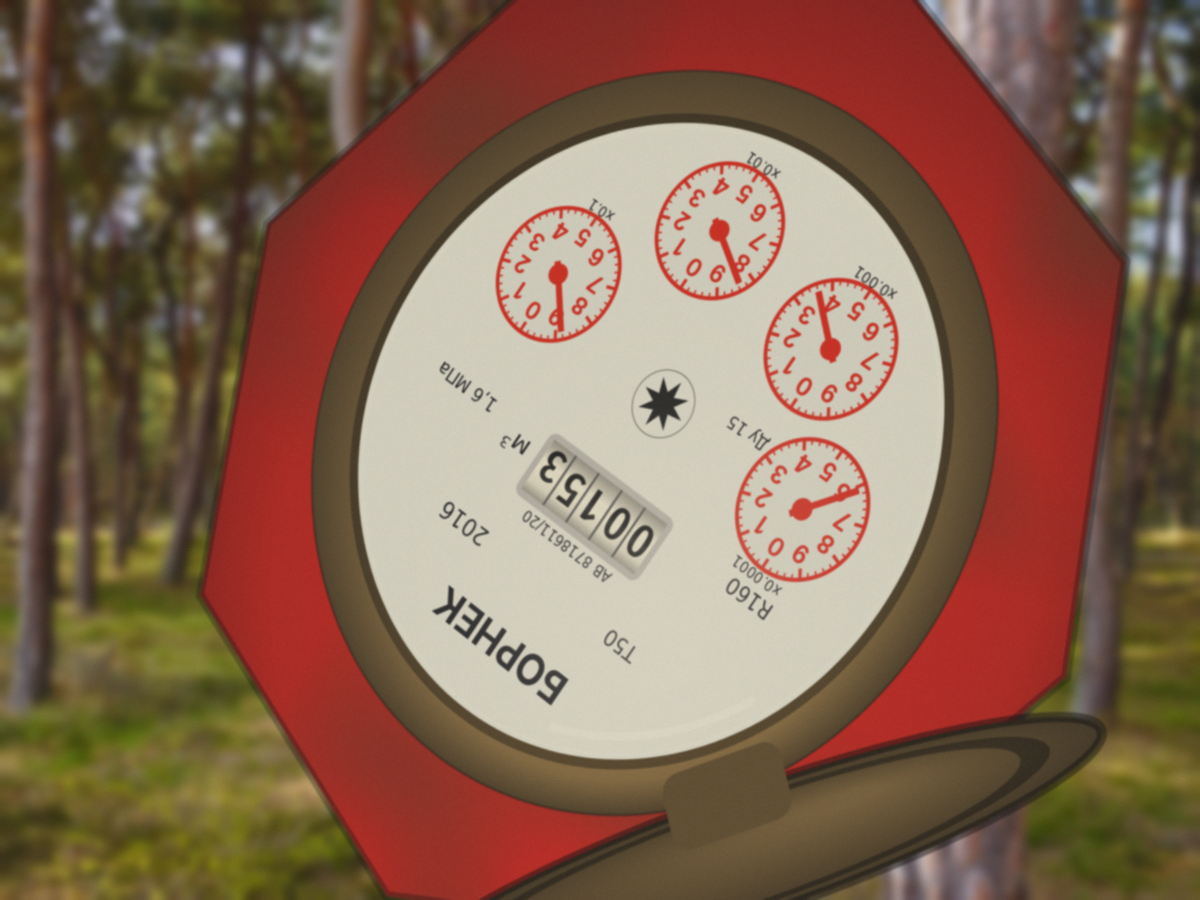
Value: 152.8836 m³
